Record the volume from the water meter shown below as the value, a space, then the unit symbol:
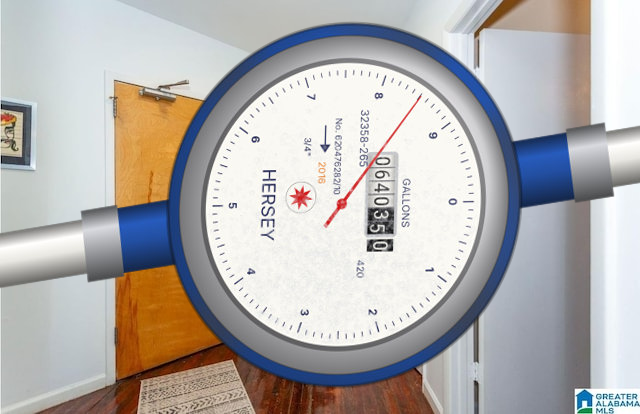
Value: 640348.5 gal
